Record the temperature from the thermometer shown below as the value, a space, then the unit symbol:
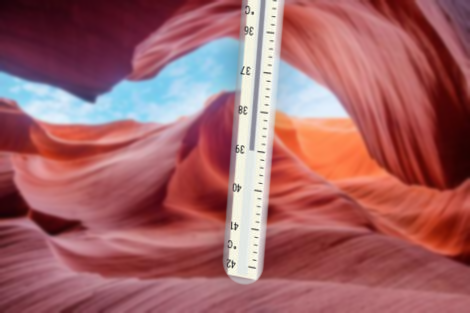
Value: 39 °C
